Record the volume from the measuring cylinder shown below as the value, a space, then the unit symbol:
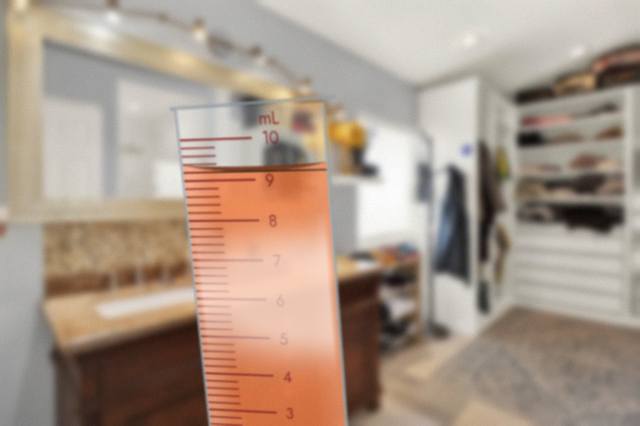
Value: 9.2 mL
